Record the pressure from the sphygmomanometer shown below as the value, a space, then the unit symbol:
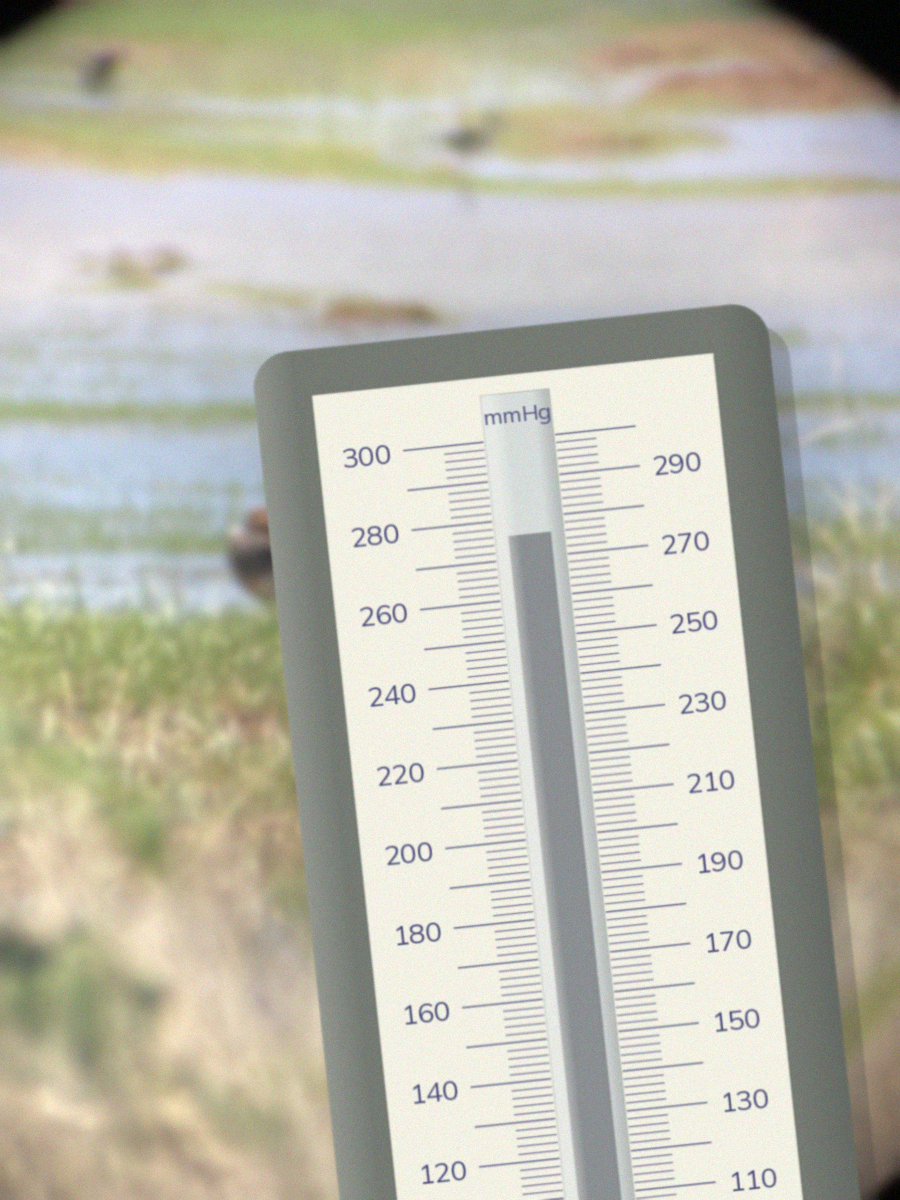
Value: 276 mmHg
